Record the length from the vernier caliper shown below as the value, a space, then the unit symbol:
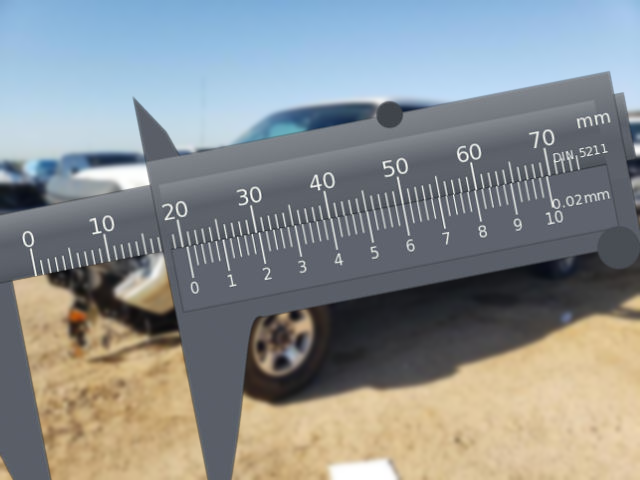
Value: 20.6 mm
